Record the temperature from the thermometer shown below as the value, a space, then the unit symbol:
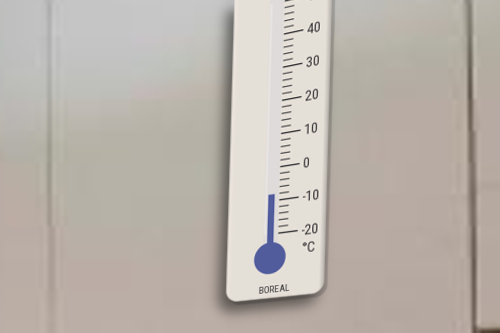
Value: -8 °C
